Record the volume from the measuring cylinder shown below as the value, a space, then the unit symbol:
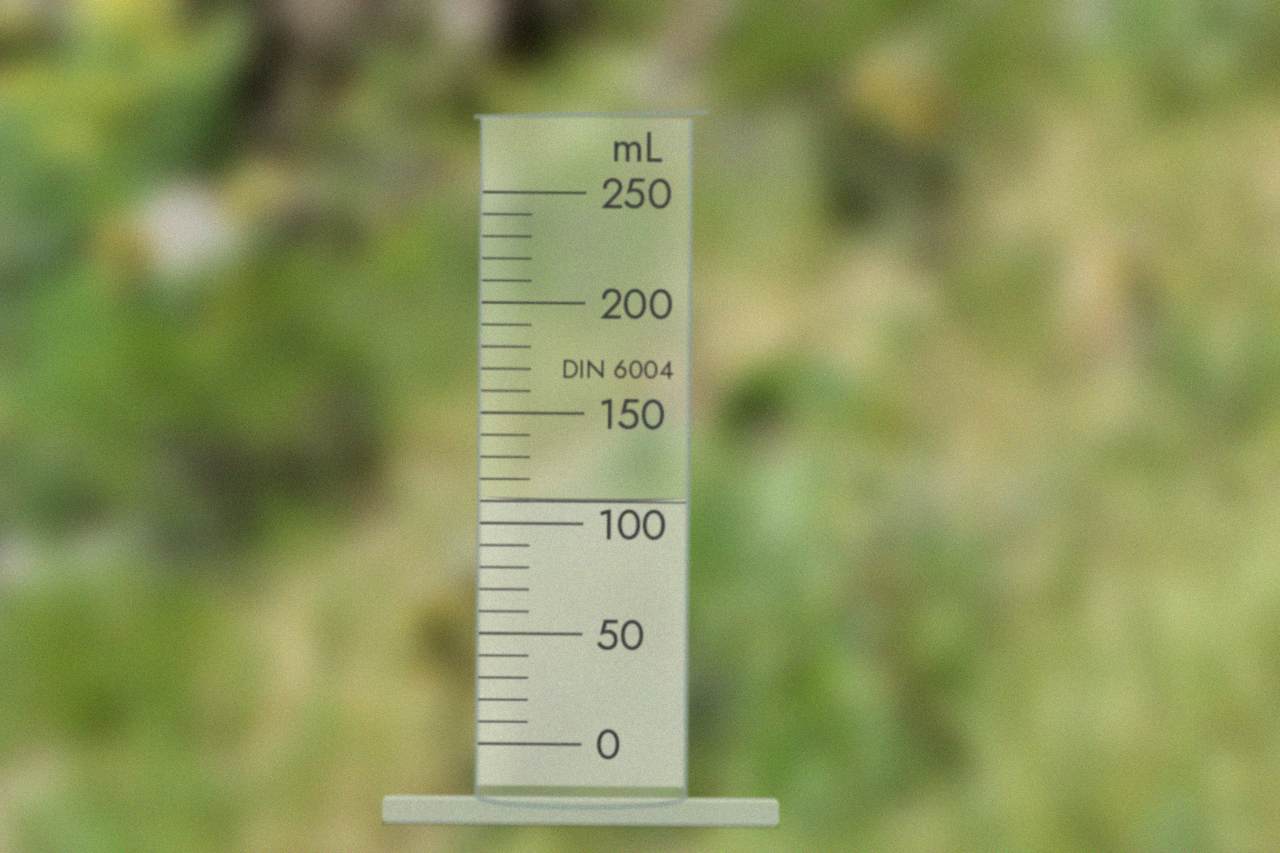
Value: 110 mL
